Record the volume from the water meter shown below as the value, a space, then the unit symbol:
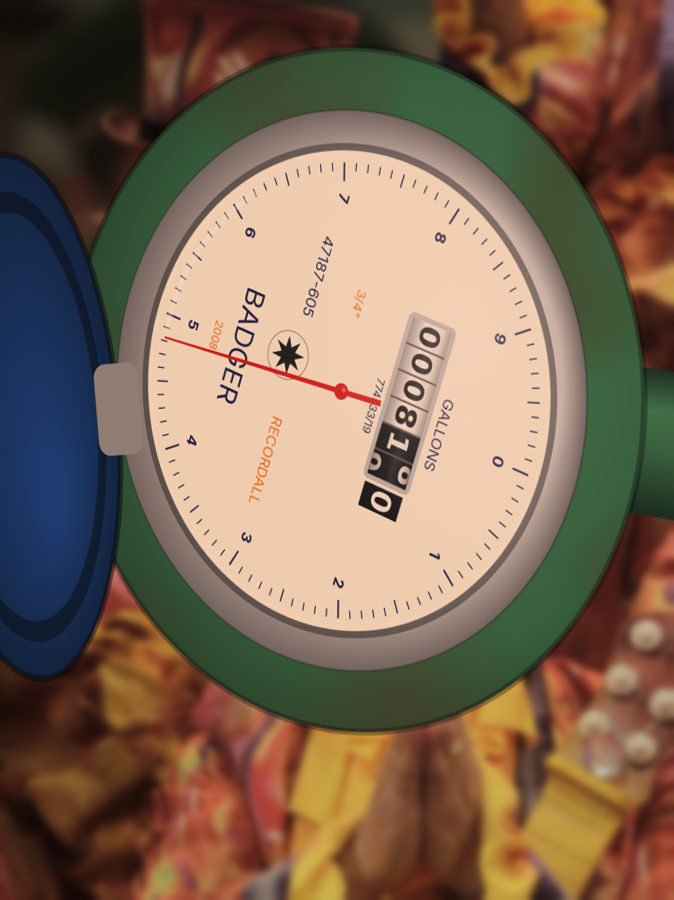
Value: 8184.8 gal
